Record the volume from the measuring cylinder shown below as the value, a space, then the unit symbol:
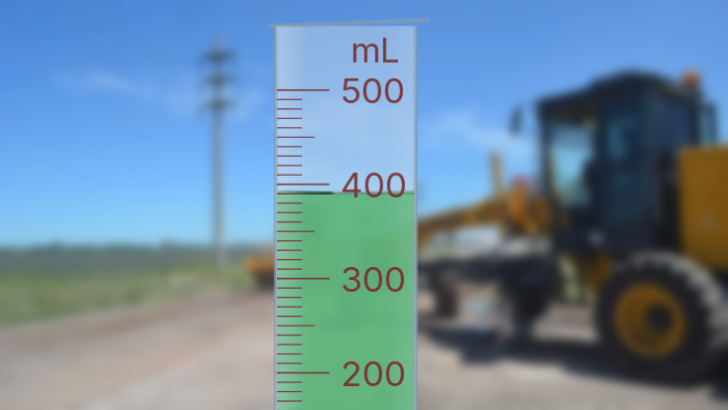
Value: 390 mL
